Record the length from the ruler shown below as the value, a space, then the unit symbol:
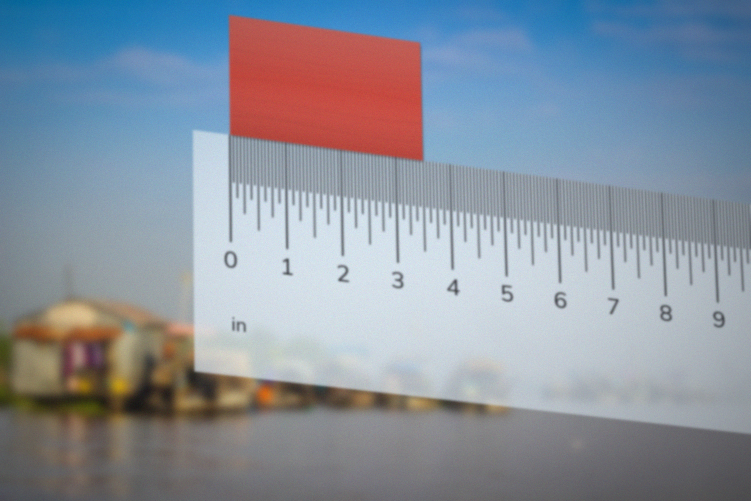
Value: 3.5 in
